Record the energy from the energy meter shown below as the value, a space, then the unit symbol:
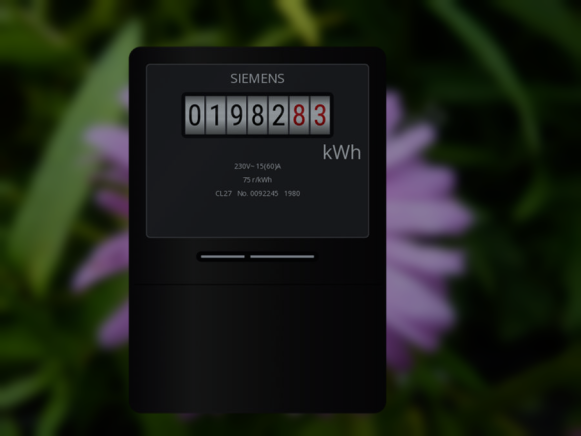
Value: 1982.83 kWh
